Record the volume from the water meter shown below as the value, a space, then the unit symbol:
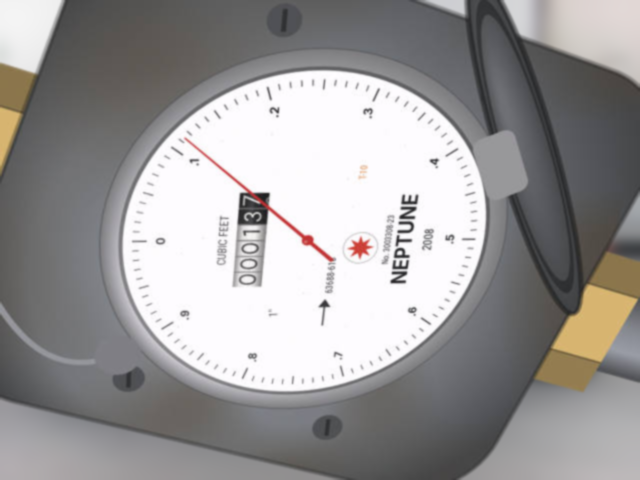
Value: 137.11 ft³
